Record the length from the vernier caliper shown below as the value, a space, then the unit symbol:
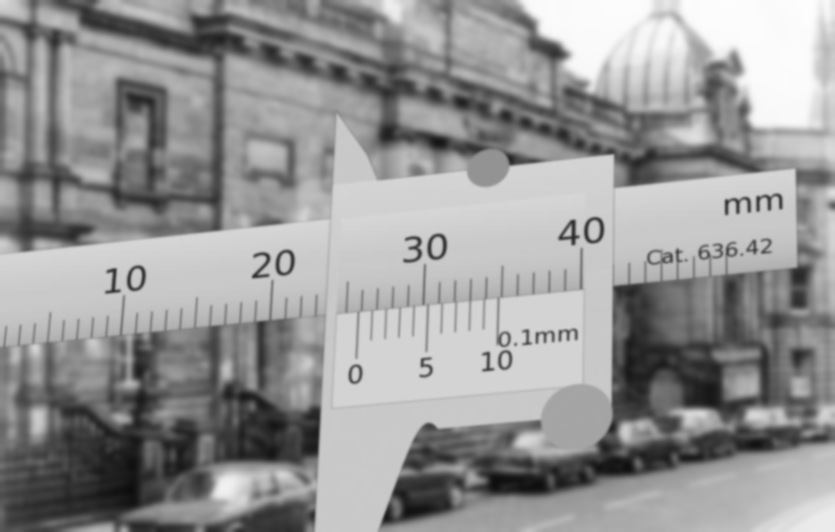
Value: 25.8 mm
